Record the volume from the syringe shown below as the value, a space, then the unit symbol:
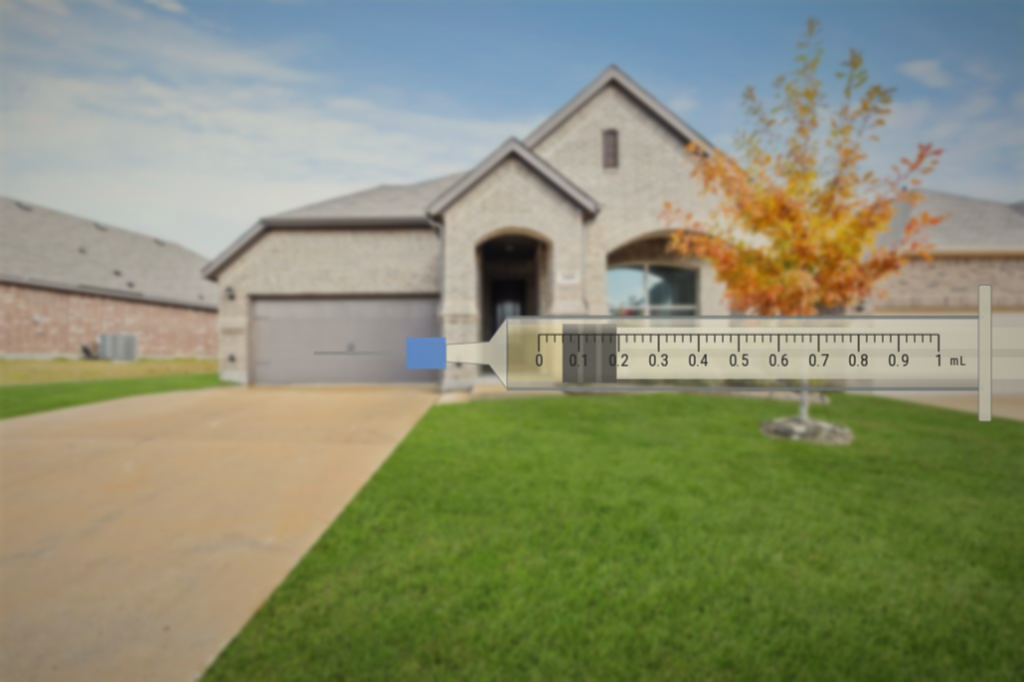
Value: 0.06 mL
